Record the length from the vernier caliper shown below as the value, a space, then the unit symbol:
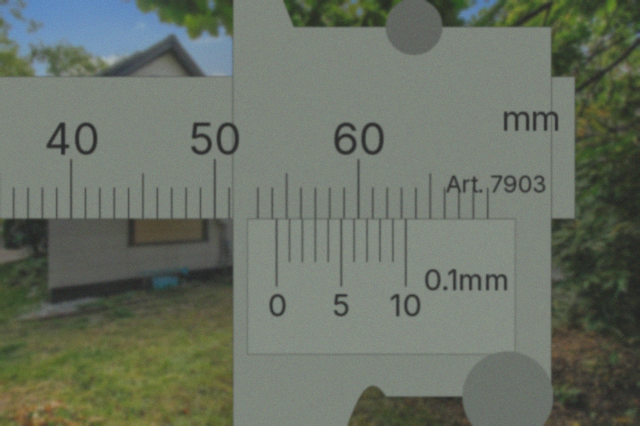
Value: 54.3 mm
